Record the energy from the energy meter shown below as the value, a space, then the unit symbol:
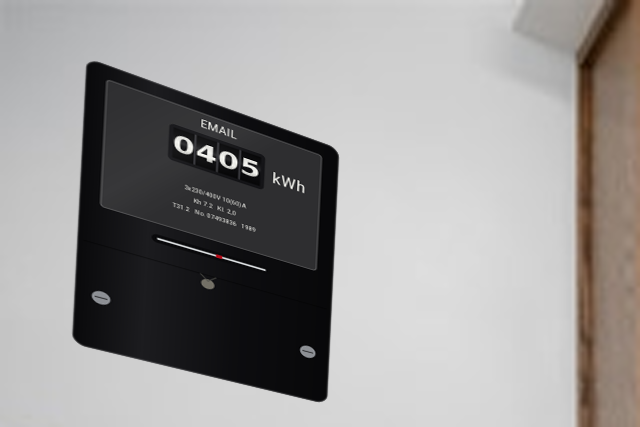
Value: 405 kWh
